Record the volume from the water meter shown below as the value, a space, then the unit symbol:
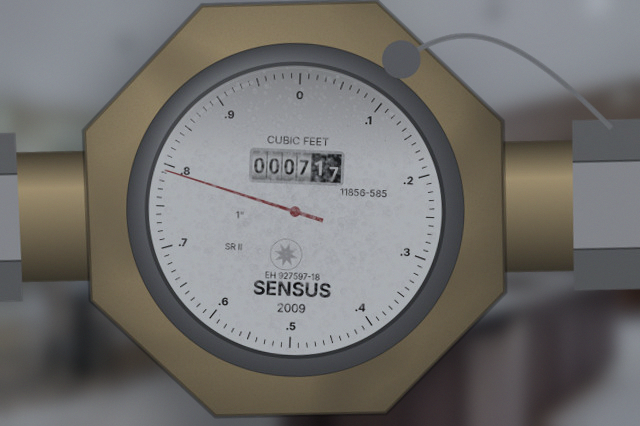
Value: 716.79 ft³
